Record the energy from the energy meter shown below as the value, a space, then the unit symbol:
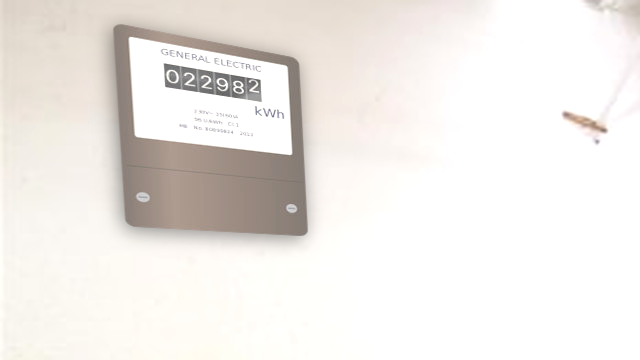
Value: 22982 kWh
